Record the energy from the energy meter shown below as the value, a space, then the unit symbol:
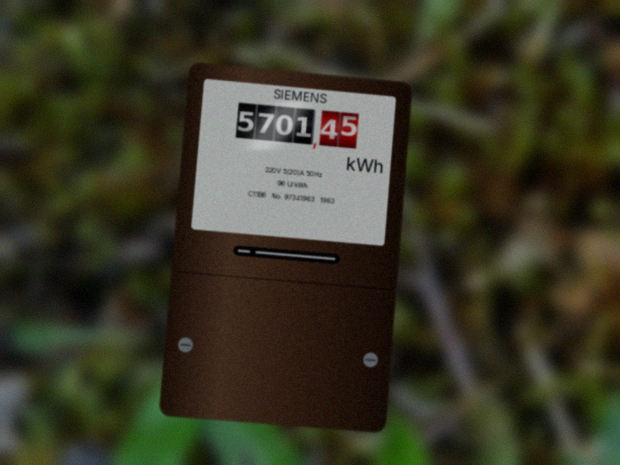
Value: 5701.45 kWh
